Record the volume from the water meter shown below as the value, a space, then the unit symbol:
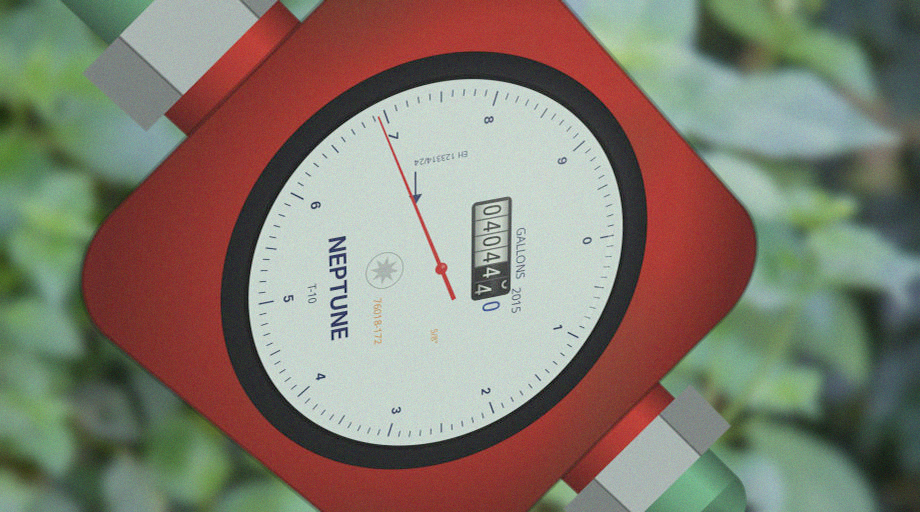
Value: 404436.9 gal
